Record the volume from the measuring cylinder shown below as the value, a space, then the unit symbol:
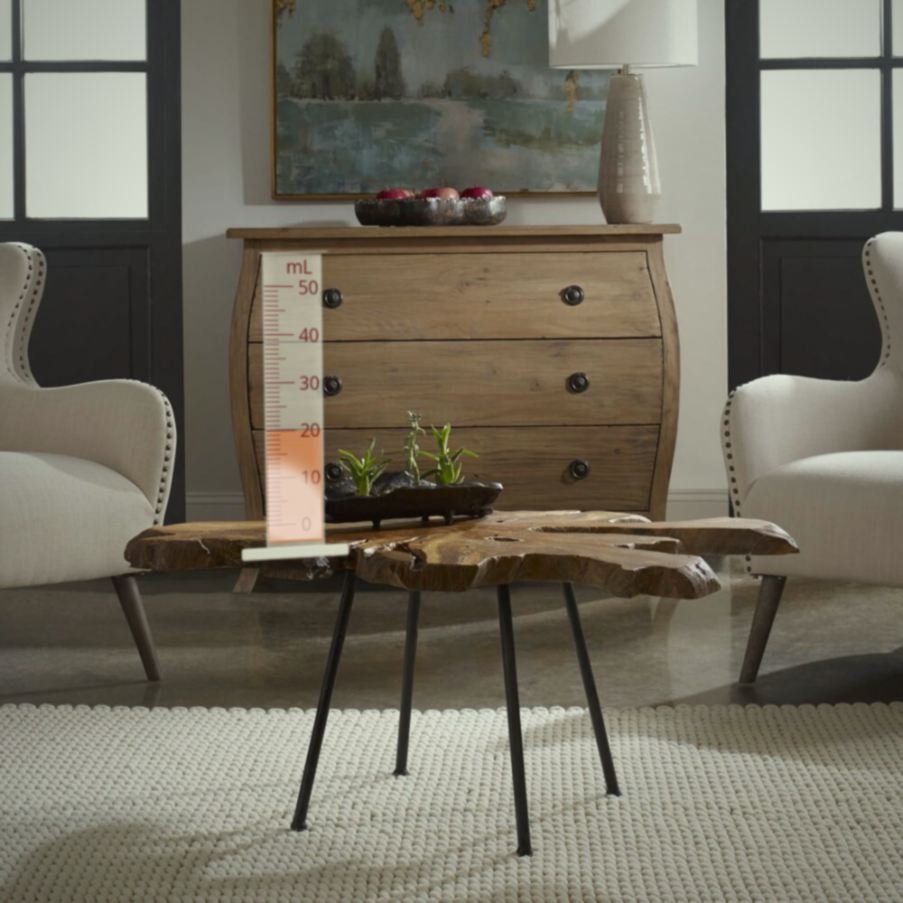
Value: 20 mL
